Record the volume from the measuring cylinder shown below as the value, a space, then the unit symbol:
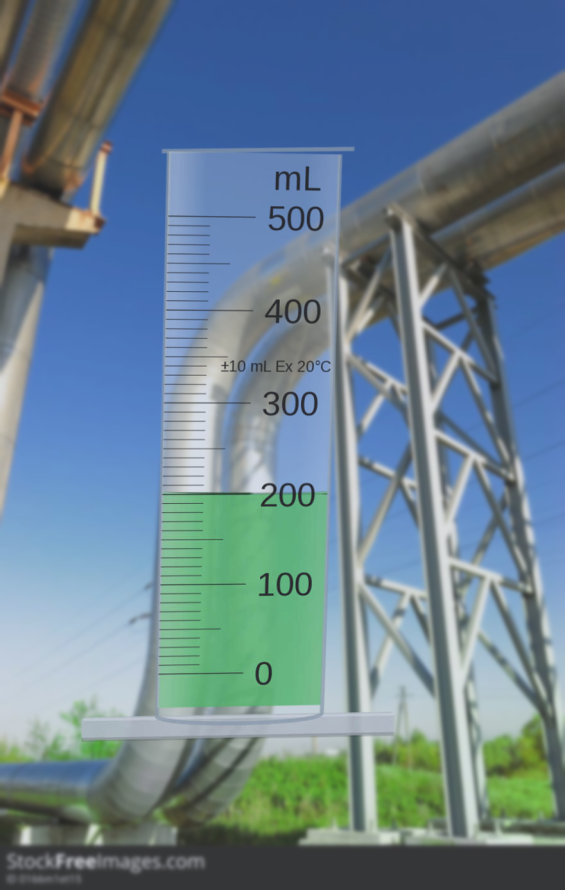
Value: 200 mL
